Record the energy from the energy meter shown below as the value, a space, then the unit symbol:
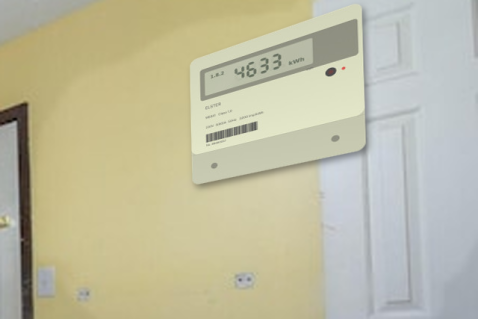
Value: 4633 kWh
